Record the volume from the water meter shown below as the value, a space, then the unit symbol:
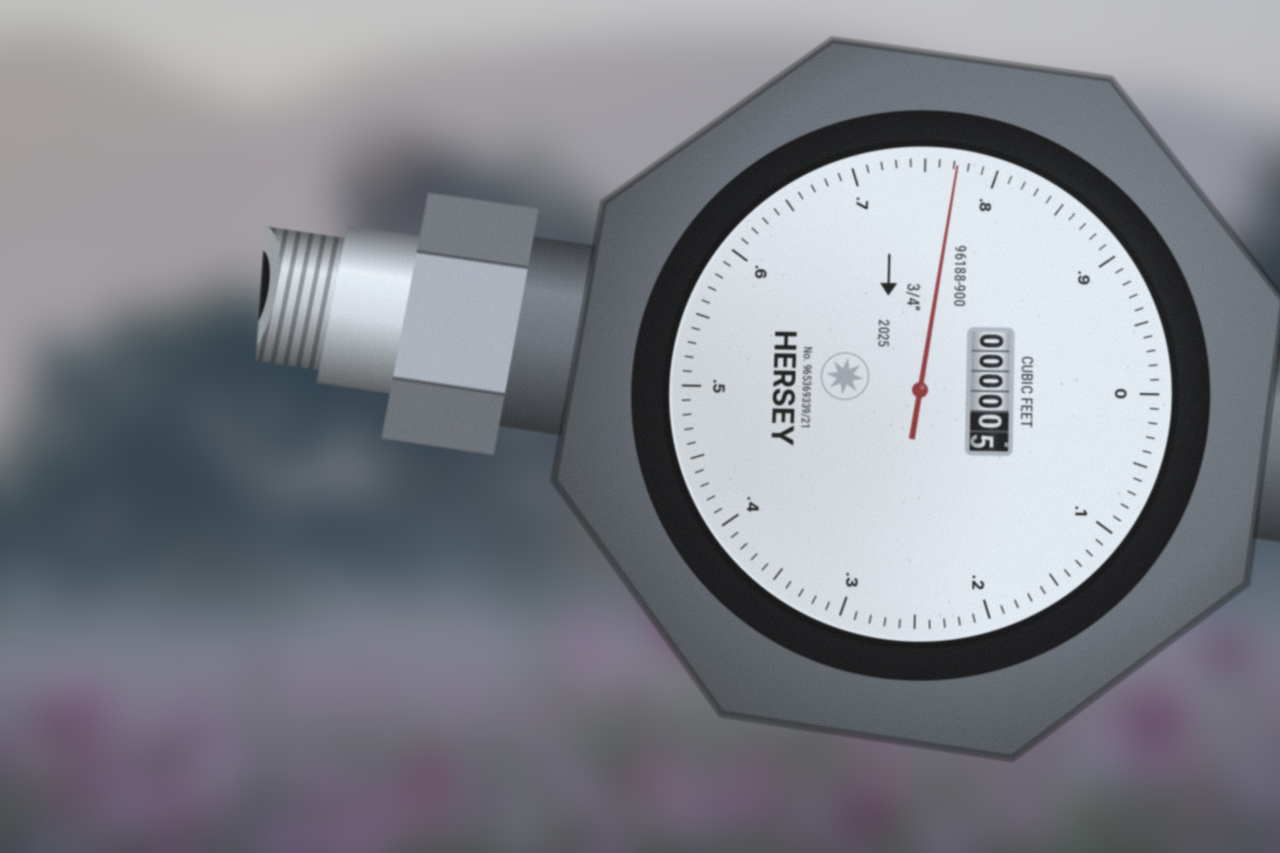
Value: 4.77 ft³
